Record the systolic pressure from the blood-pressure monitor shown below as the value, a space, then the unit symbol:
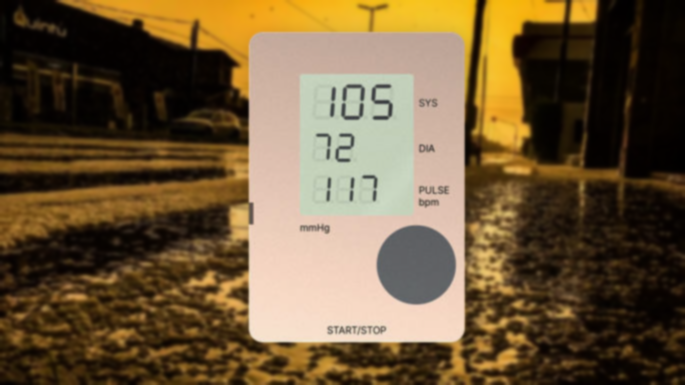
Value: 105 mmHg
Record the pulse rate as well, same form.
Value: 117 bpm
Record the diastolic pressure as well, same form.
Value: 72 mmHg
